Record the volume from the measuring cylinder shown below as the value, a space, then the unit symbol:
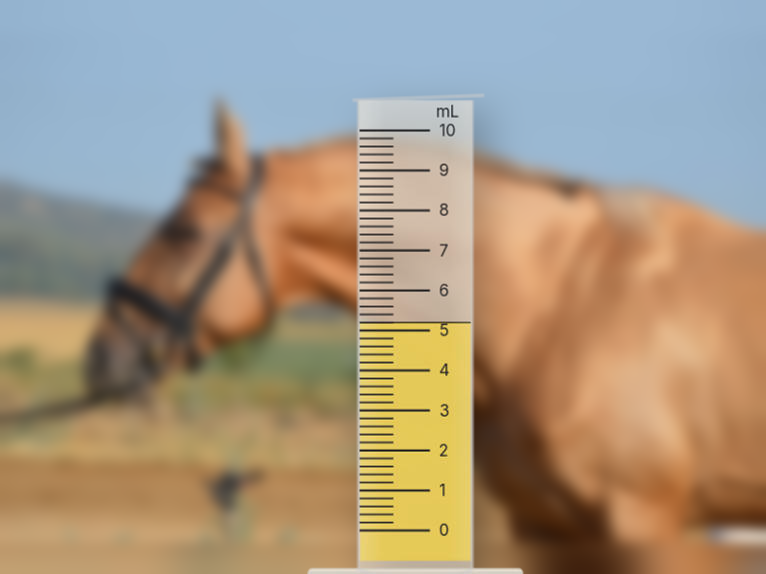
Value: 5.2 mL
